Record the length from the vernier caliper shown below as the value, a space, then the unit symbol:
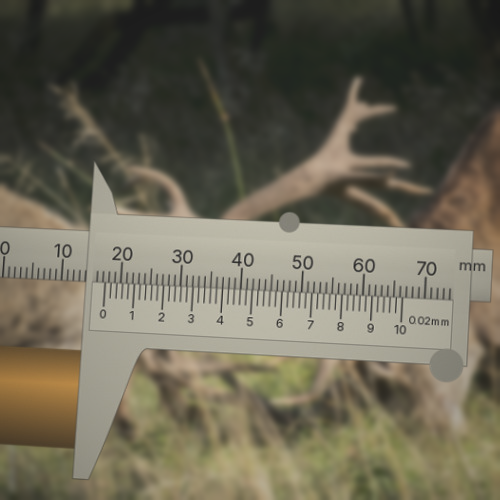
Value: 17.4 mm
